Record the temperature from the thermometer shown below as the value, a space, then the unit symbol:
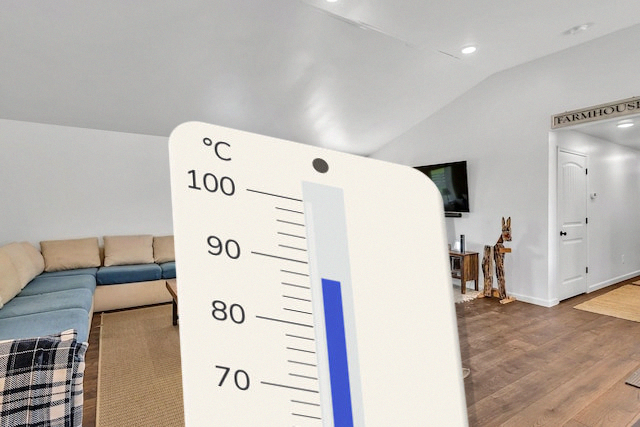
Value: 88 °C
